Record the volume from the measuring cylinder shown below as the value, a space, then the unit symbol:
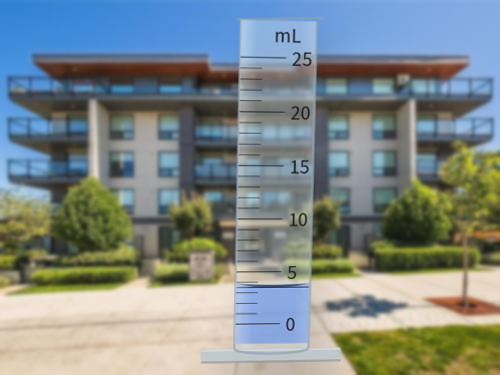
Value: 3.5 mL
